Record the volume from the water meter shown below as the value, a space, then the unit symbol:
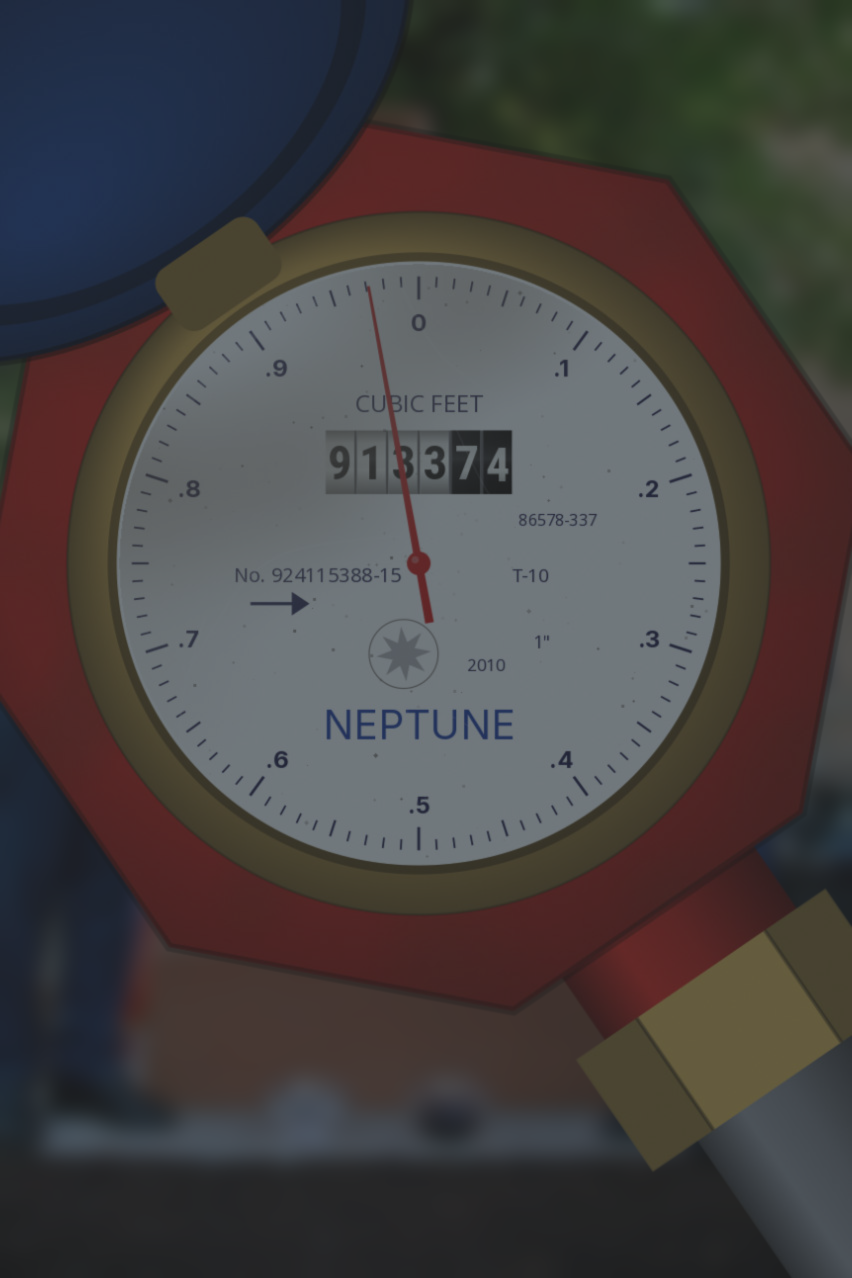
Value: 913373.97 ft³
